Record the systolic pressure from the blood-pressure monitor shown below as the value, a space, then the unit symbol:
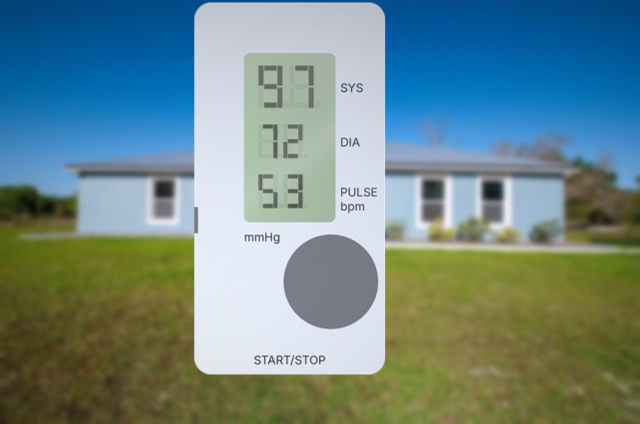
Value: 97 mmHg
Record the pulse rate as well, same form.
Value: 53 bpm
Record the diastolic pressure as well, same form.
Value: 72 mmHg
